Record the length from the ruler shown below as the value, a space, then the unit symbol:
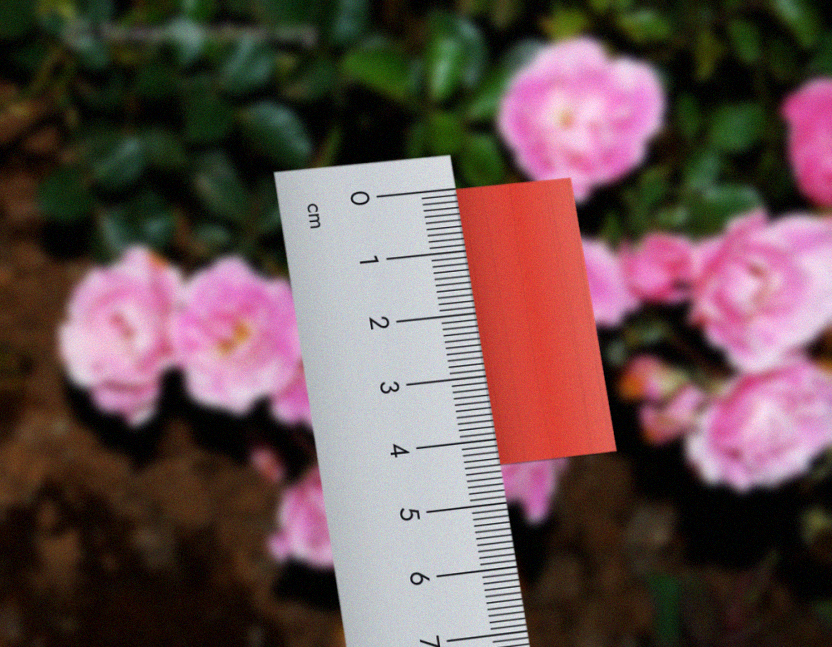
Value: 4.4 cm
